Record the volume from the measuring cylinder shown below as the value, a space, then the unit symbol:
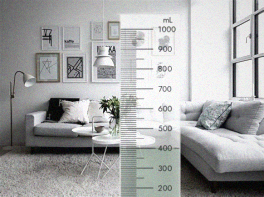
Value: 400 mL
